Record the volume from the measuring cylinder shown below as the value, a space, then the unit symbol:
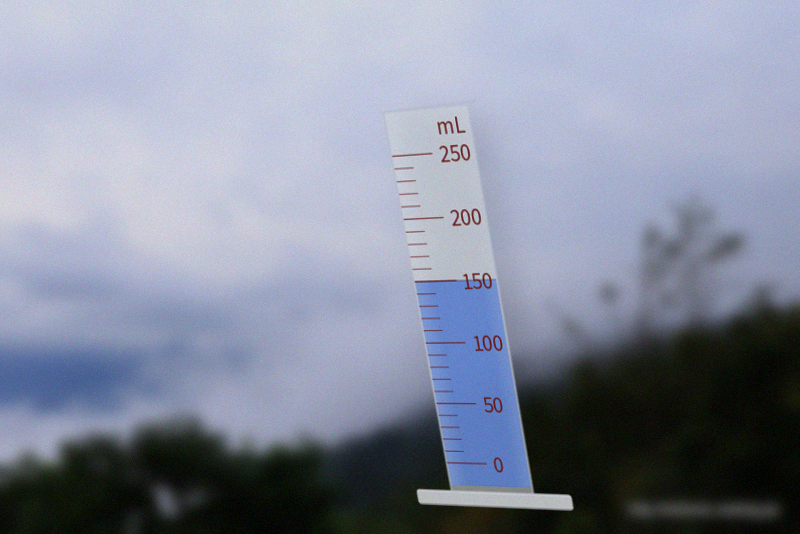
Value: 150 mL
